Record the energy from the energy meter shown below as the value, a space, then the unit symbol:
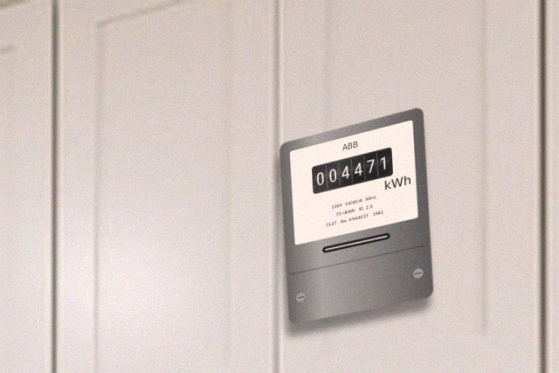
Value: 4471 kWh
